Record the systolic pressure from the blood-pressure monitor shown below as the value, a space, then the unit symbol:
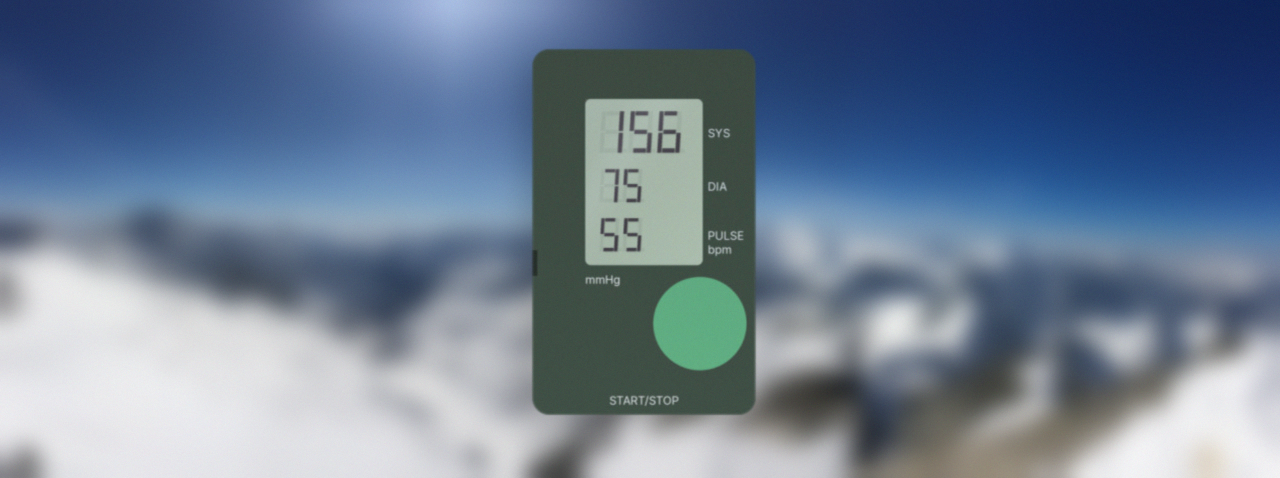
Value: 156 mmHg
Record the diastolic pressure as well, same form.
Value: 75 mmHg
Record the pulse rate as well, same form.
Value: 55 bpm
